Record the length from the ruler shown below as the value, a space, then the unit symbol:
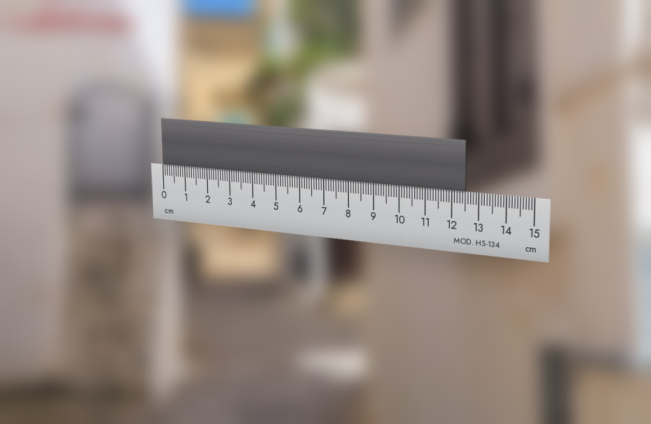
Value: 12.5 cm
